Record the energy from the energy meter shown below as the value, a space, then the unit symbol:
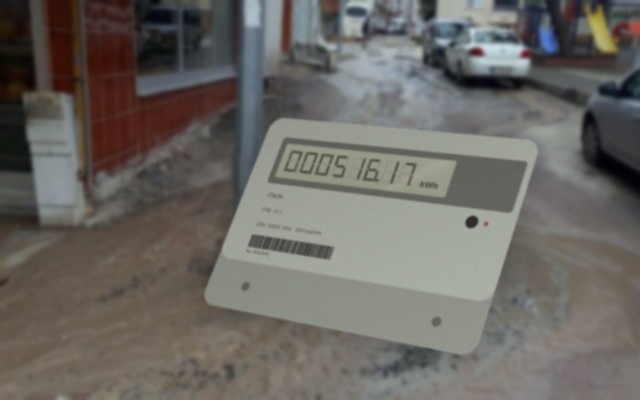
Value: 516.17 kWh
